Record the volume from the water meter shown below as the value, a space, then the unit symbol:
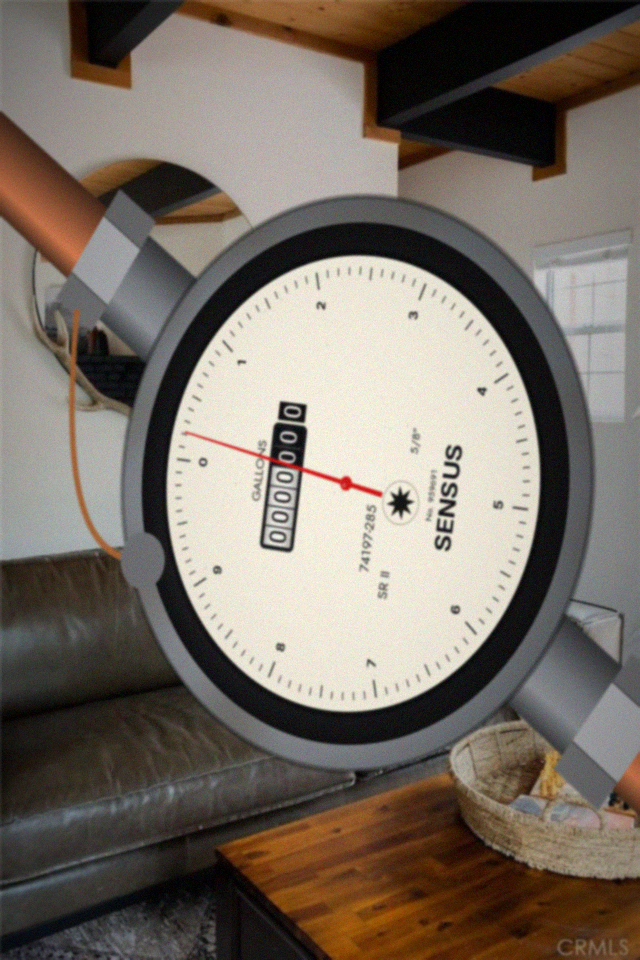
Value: 0.2 gal
